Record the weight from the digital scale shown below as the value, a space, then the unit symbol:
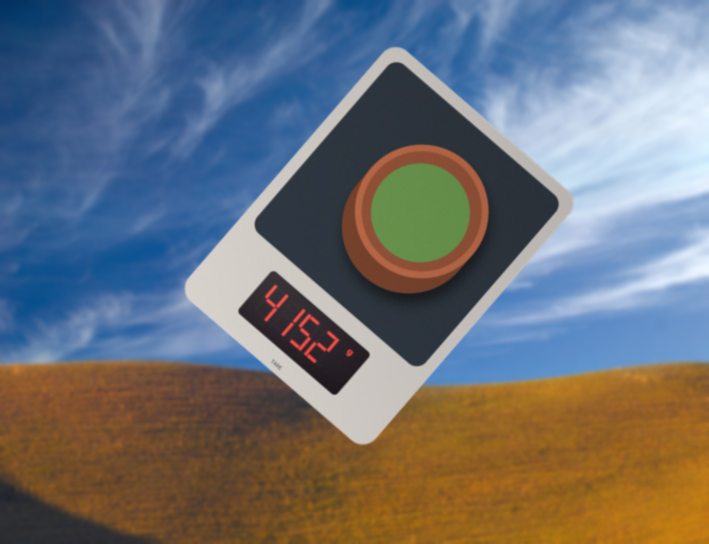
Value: 4152 g
